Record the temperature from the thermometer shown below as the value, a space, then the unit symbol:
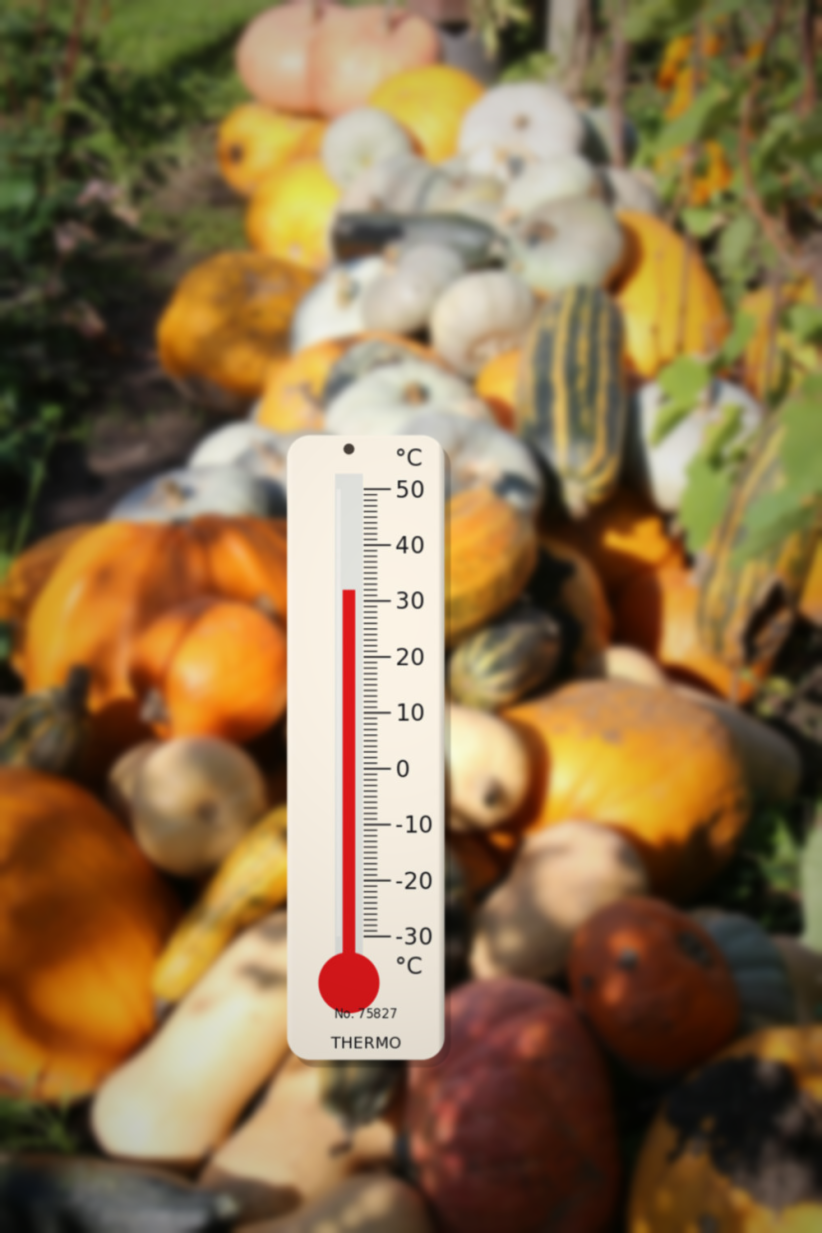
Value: 32 °C
